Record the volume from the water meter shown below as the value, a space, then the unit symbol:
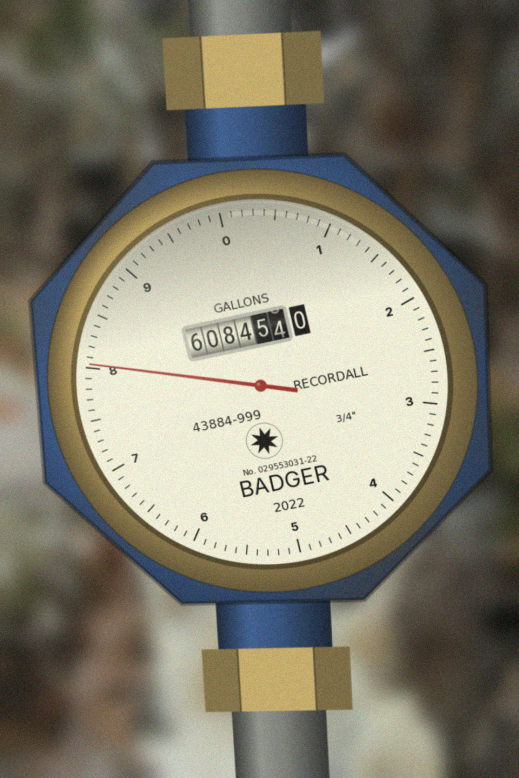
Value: 6084538.0 gal
